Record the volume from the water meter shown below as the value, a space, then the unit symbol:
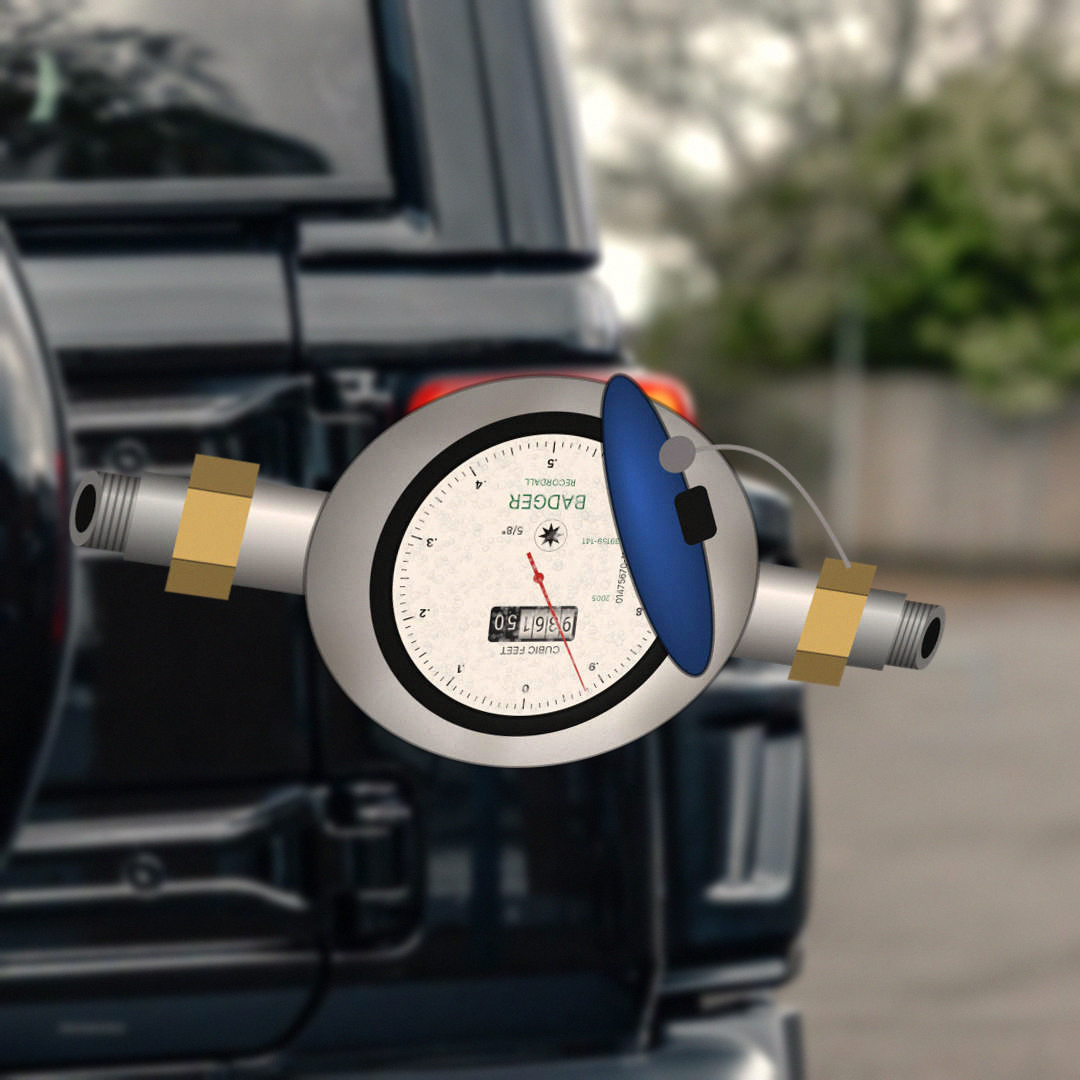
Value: 936149.92 ft³
